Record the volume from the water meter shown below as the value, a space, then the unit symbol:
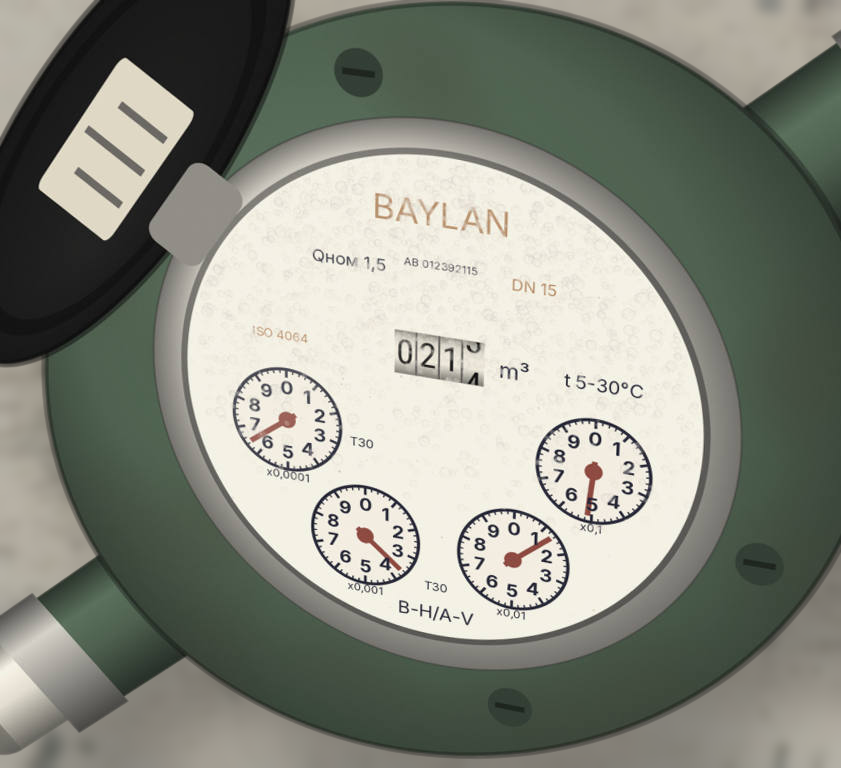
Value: 213.5136 m³
